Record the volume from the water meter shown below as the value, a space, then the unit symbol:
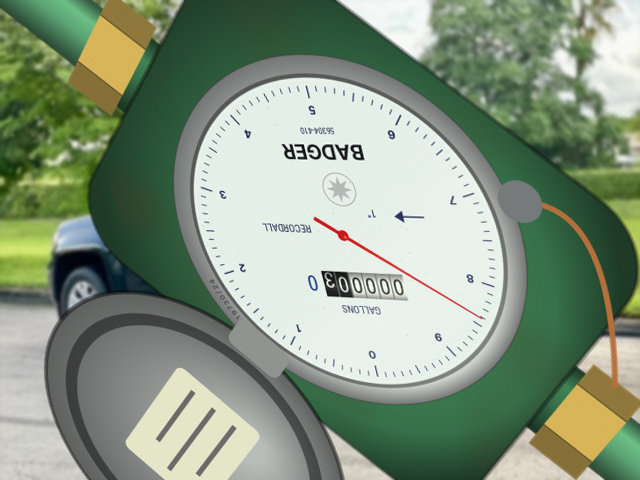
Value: 28.4 gal
